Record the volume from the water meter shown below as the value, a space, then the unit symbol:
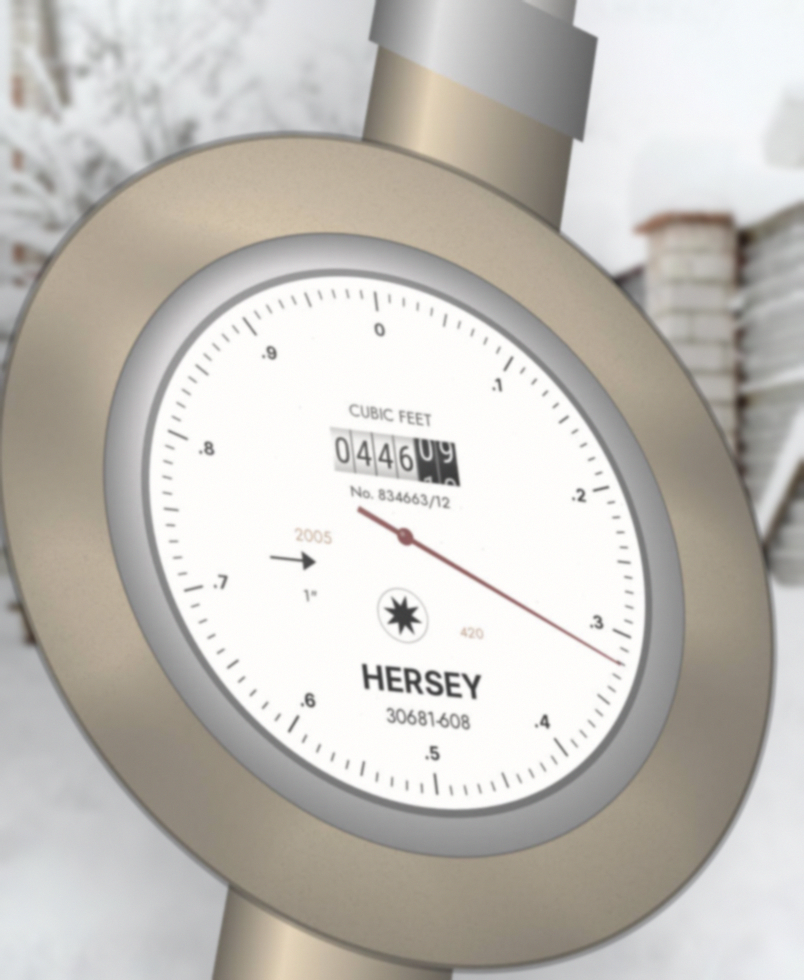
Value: 44609.32 ft³
